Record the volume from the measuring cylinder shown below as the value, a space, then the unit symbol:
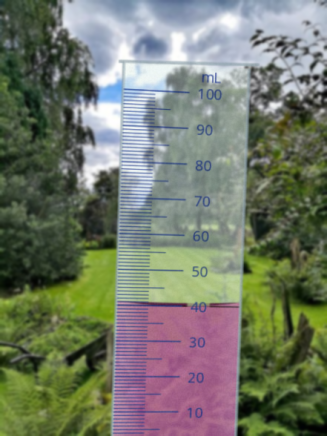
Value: 40 mL
